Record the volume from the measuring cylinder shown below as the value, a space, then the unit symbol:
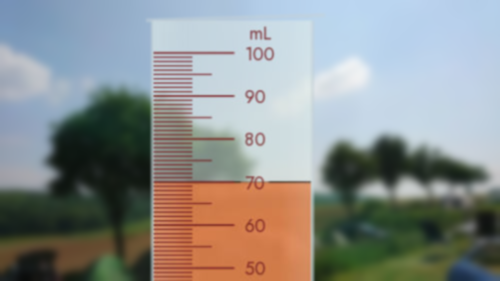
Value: 70 mL
